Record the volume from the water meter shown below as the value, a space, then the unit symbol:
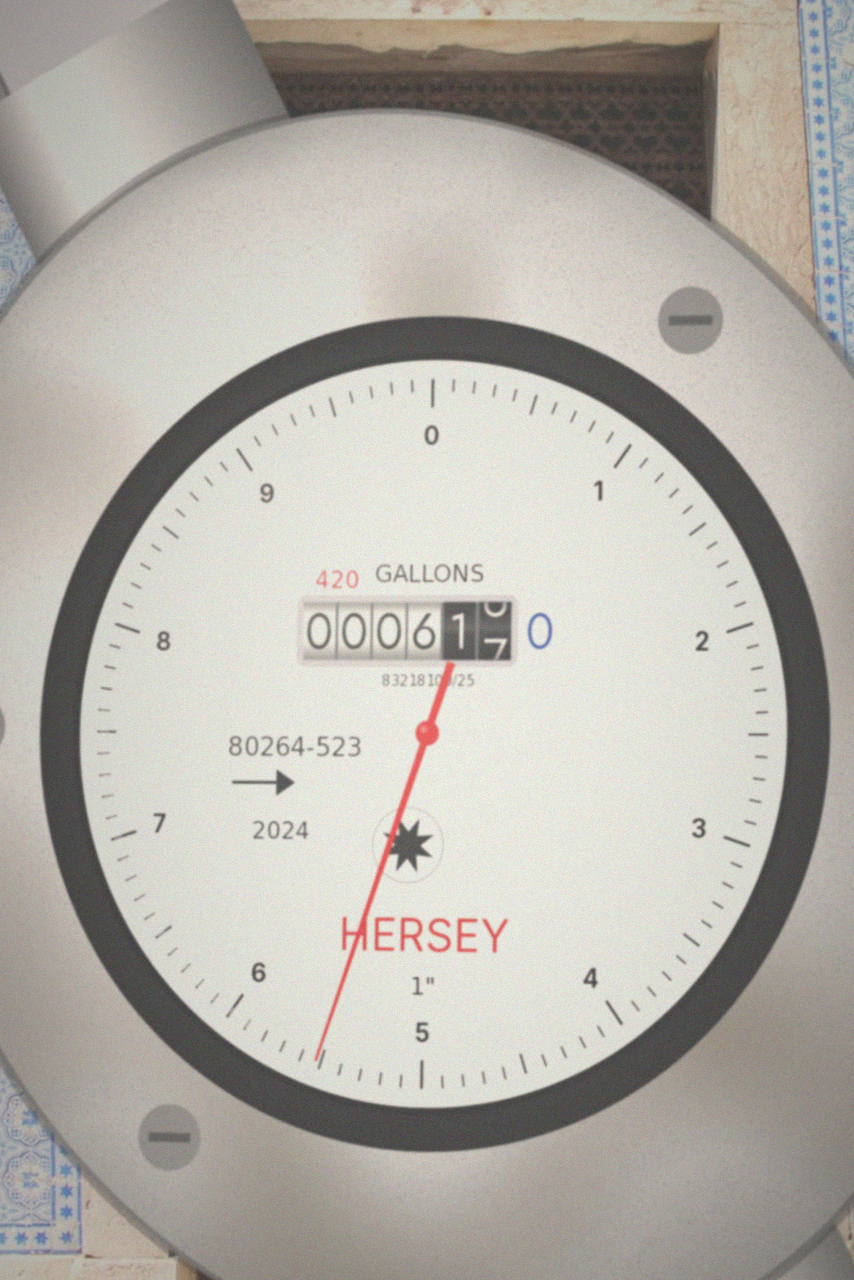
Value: 6165.5 gal
